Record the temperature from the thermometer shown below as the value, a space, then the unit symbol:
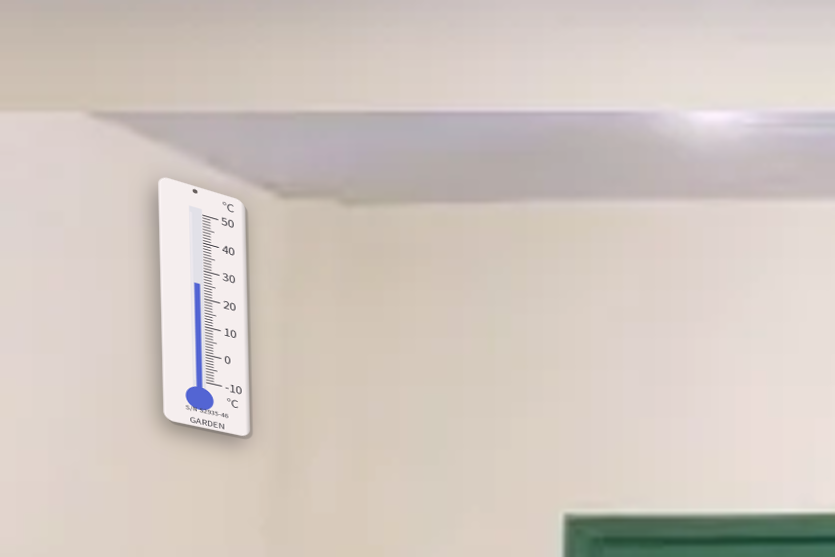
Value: 25 °C
